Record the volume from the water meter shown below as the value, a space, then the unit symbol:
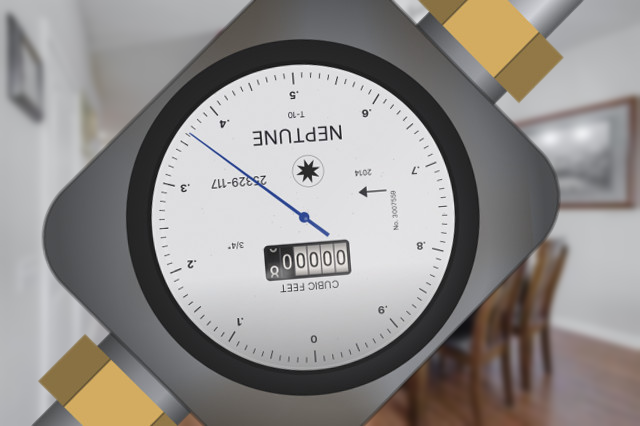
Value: 8.36 ft³
